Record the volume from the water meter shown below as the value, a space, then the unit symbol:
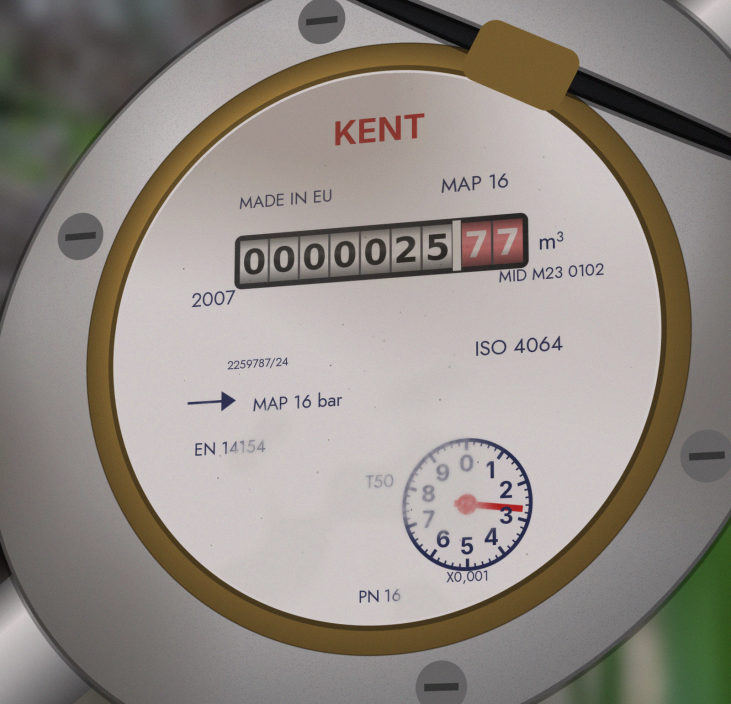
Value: 25.772 m³
